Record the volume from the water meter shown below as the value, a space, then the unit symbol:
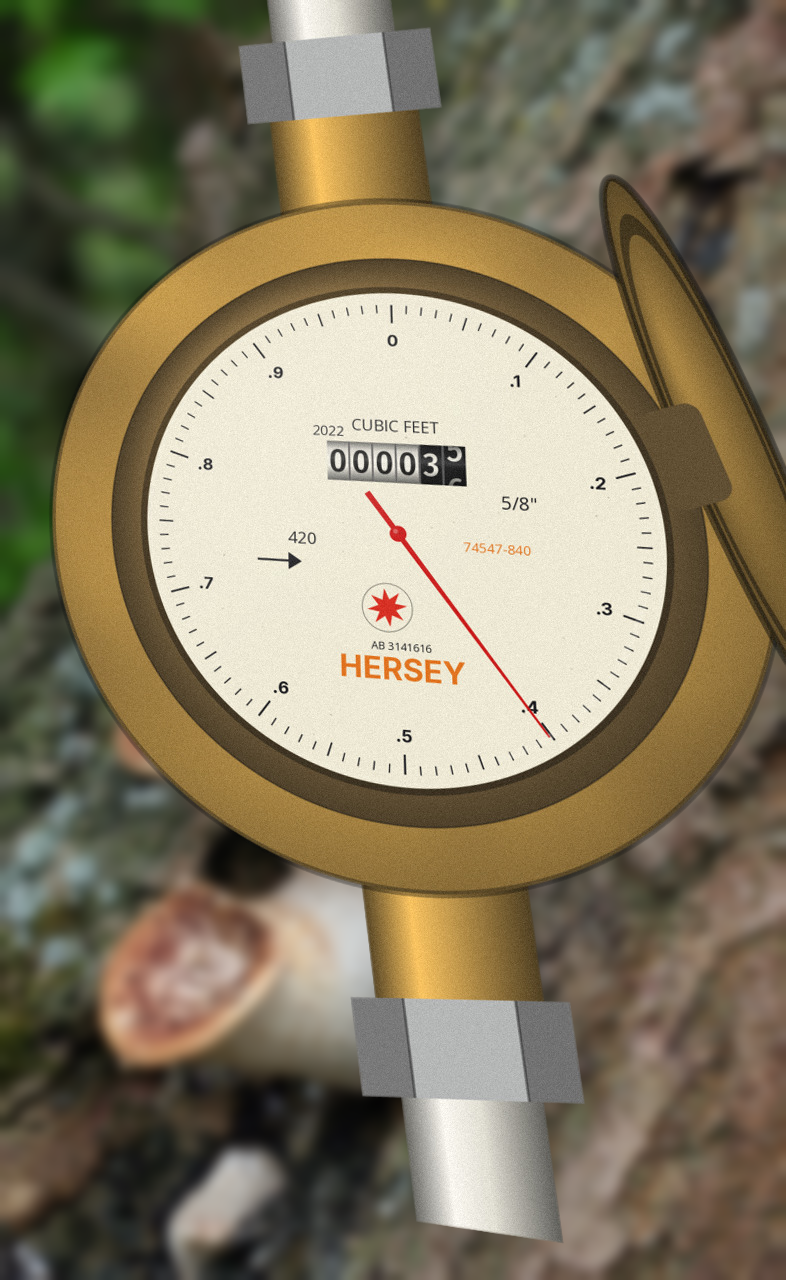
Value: 35.40 ft³
